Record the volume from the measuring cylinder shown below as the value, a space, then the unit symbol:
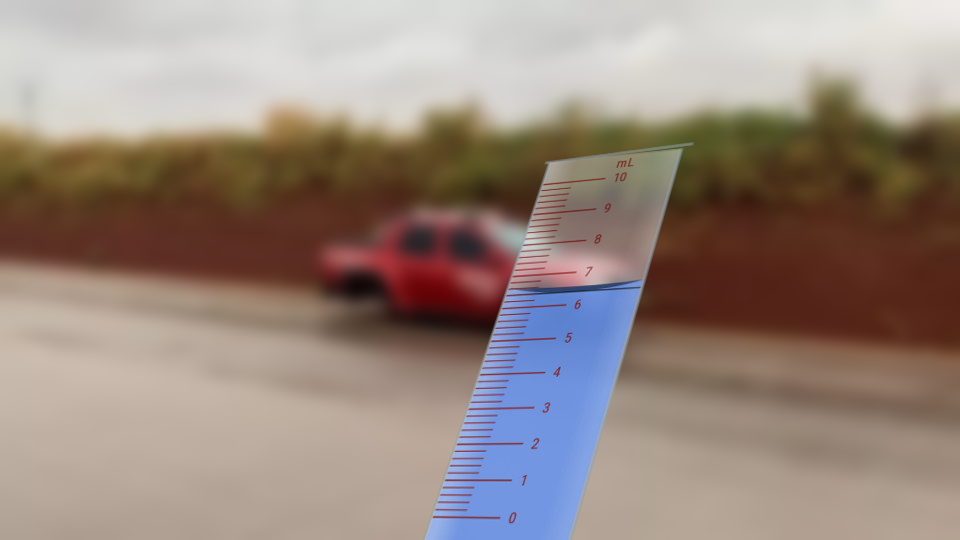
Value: 6.4 mL
